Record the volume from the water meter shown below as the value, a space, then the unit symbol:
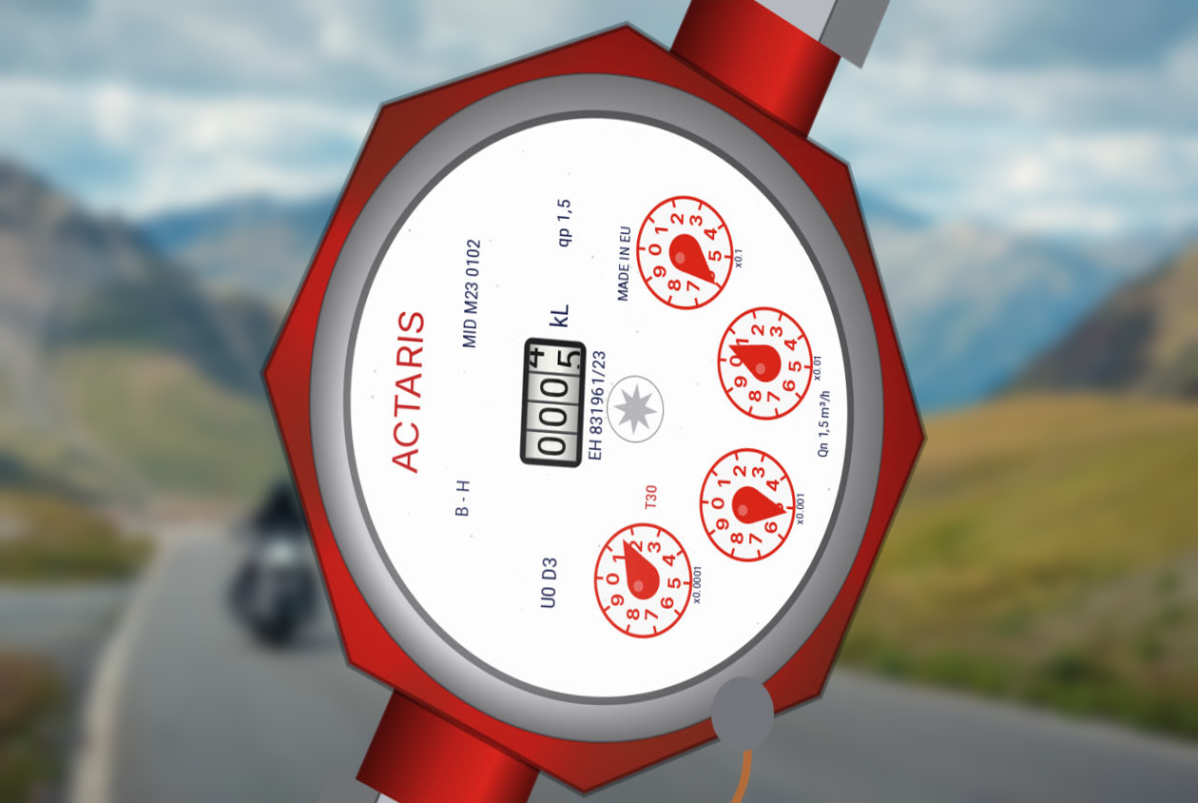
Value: 4.6051 kL
